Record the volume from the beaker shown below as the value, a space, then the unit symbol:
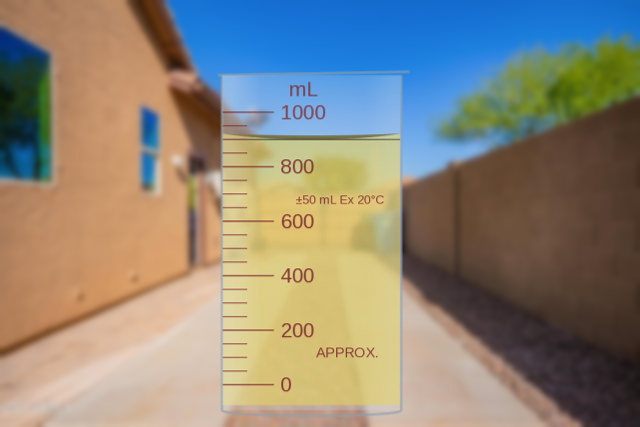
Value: 900 mL
